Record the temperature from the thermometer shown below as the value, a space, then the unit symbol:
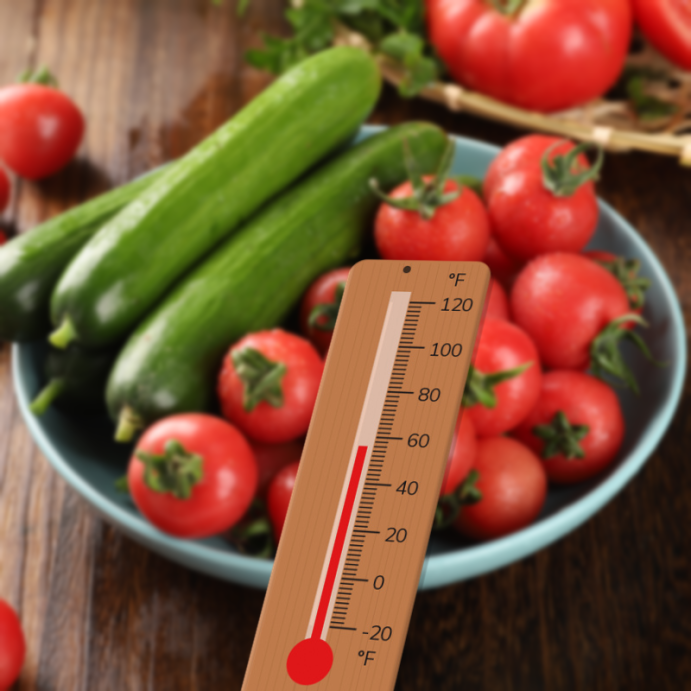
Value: 56 °F
